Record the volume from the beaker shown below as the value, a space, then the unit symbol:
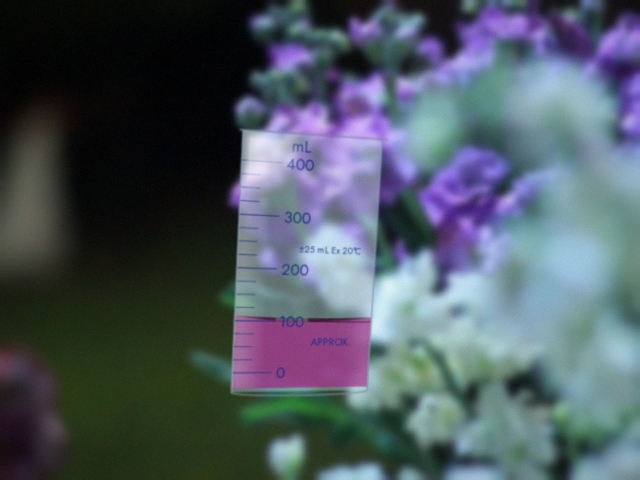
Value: 100 mL
